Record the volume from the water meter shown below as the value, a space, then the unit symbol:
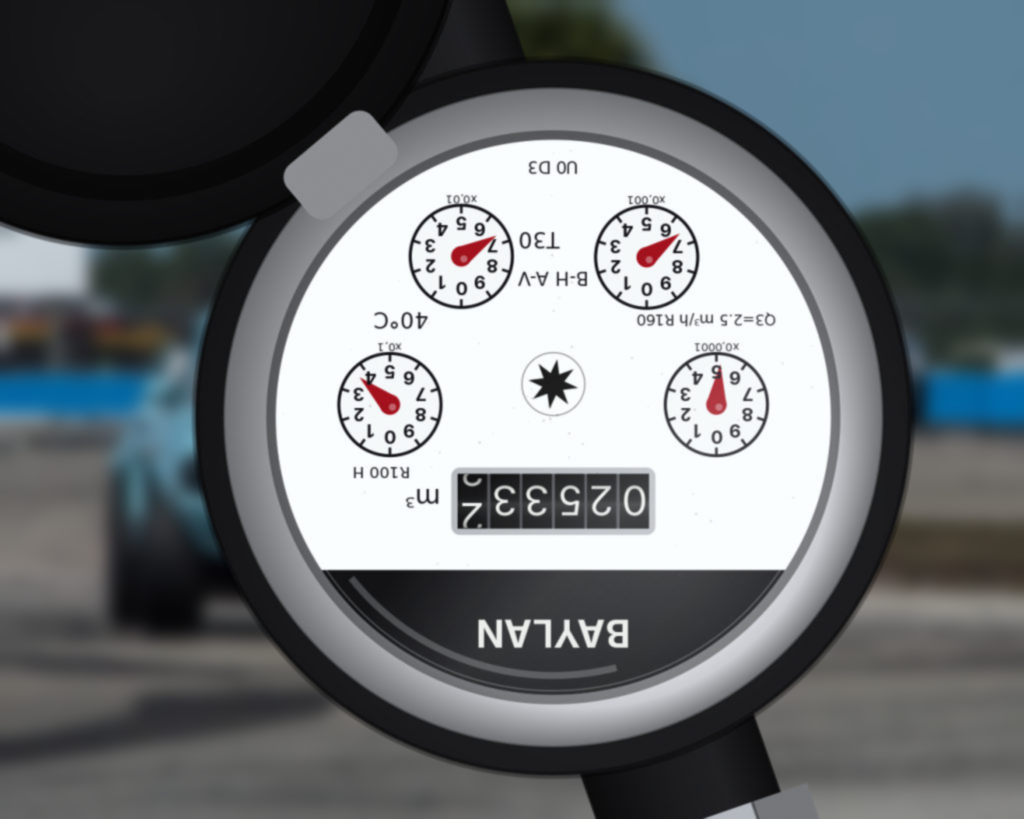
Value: 25332.3665 m³
